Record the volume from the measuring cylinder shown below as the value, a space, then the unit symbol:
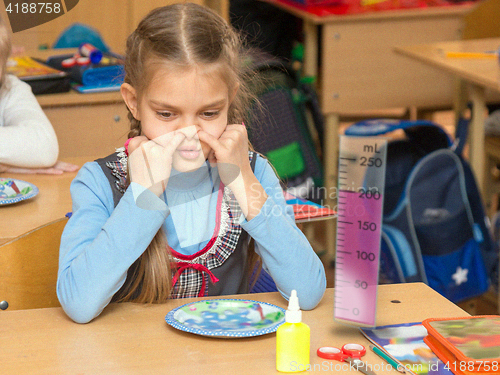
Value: 200 mL
